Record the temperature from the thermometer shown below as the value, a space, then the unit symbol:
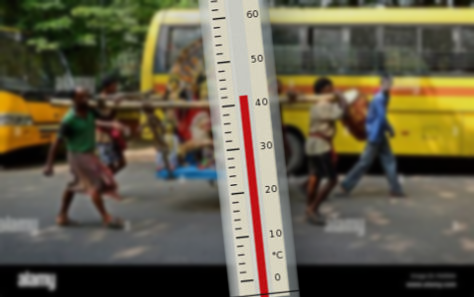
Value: 42 °C
